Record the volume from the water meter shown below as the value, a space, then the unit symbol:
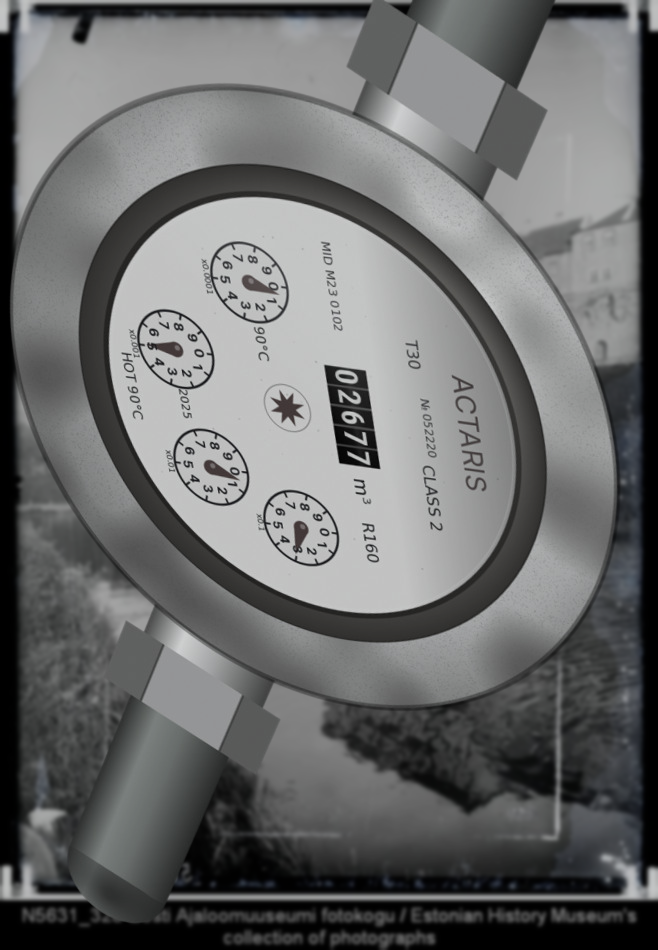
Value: 2677.3050 m³
